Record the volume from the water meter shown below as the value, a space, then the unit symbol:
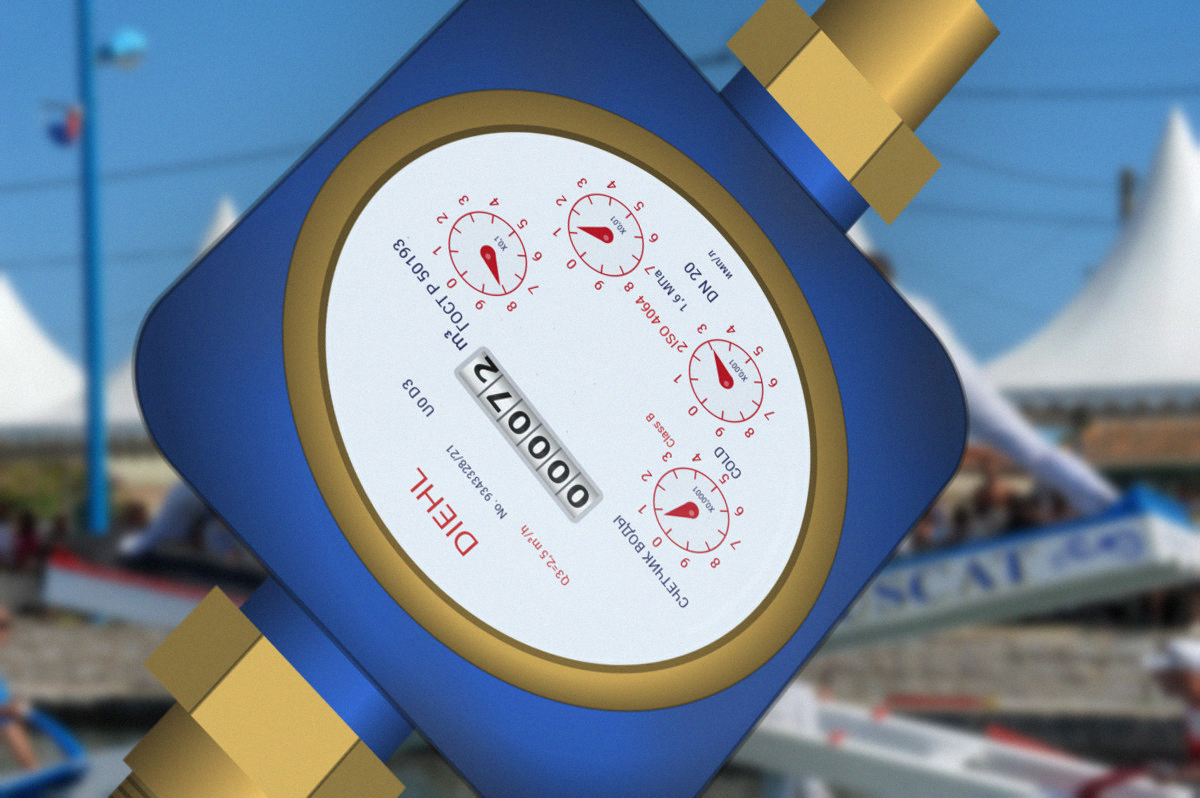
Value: 71.8130 m³
